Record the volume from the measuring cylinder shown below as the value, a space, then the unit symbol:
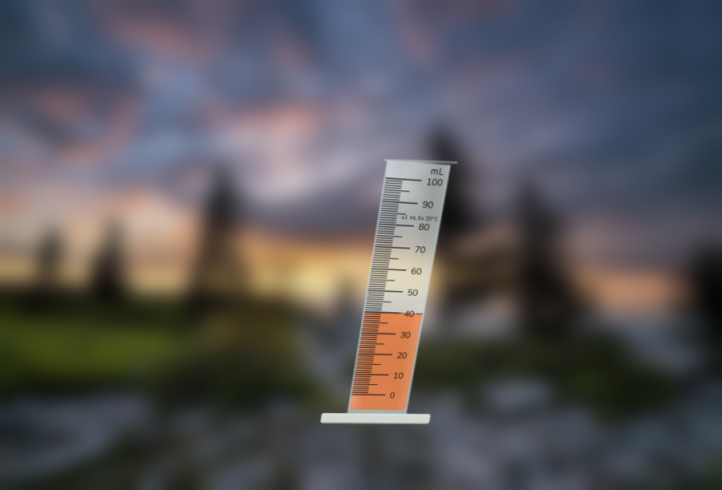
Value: 40 mL
